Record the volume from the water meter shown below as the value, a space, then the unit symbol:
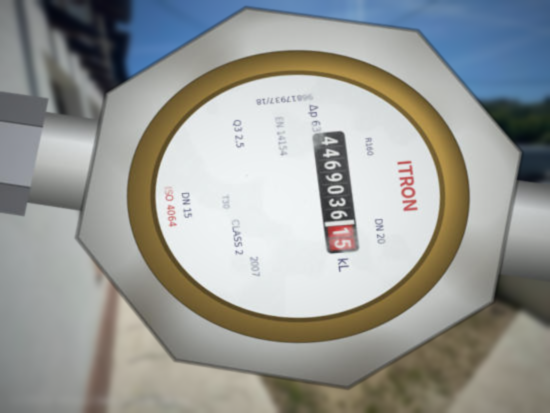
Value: 4469036.15 kL
